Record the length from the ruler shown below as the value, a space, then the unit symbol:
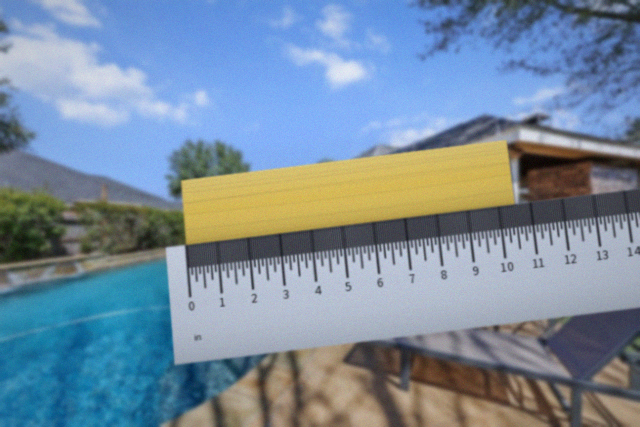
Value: 10.5 in
